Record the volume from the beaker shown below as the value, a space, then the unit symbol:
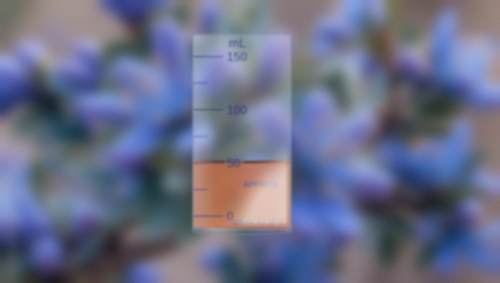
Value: 50 mL
